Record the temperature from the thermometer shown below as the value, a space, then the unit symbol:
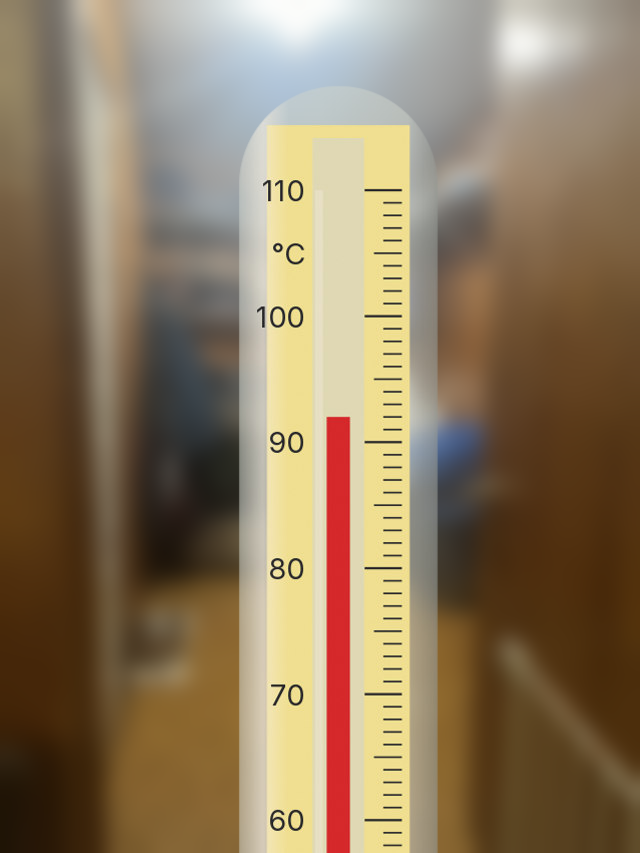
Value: 92 °C
